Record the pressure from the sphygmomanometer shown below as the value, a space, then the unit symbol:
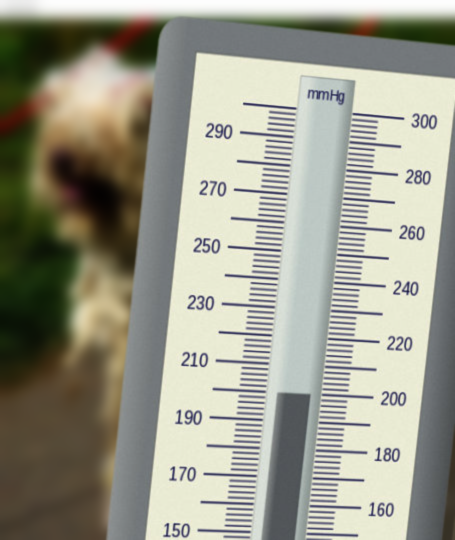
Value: 200 mmHg
